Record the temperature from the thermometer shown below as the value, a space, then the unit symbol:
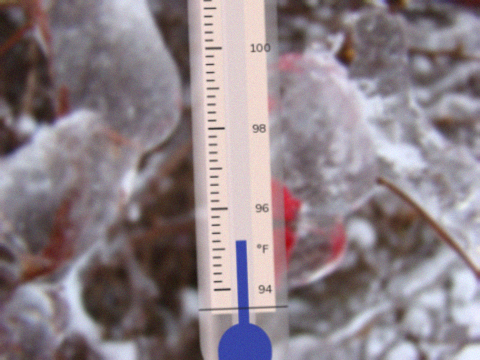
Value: 95.2 °F
